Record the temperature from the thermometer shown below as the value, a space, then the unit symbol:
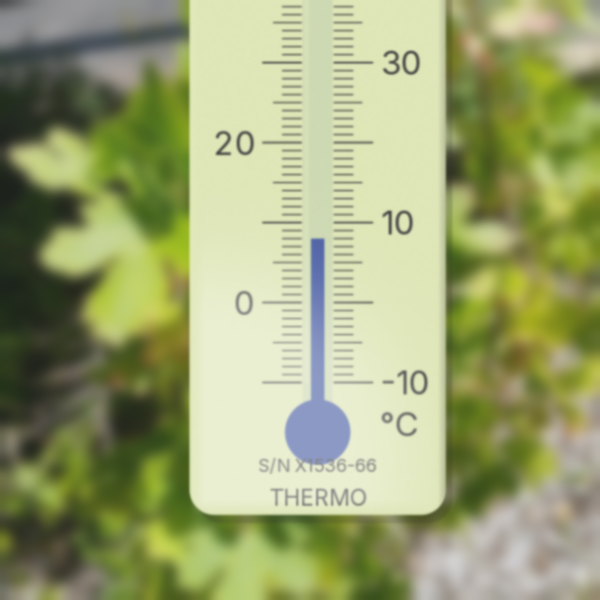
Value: 8 °C
